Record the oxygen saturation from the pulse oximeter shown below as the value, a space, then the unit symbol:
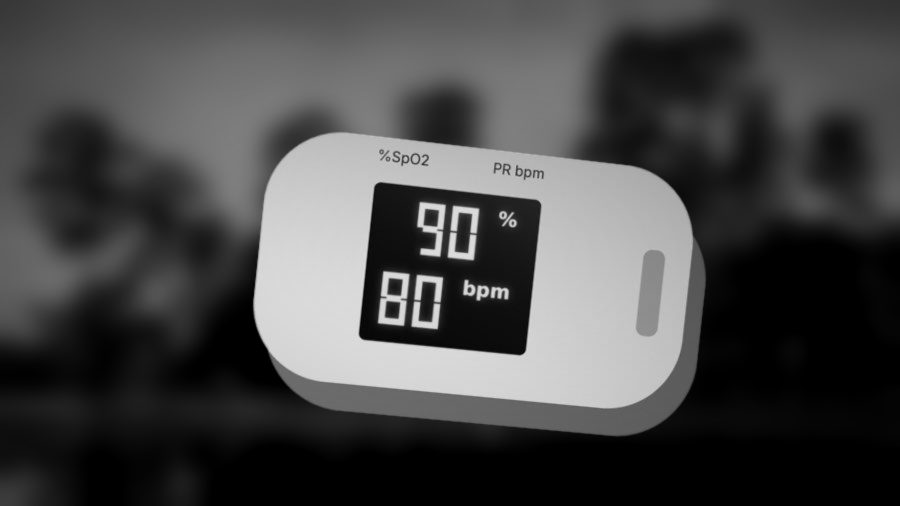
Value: 90 %
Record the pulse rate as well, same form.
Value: 80 bpm
